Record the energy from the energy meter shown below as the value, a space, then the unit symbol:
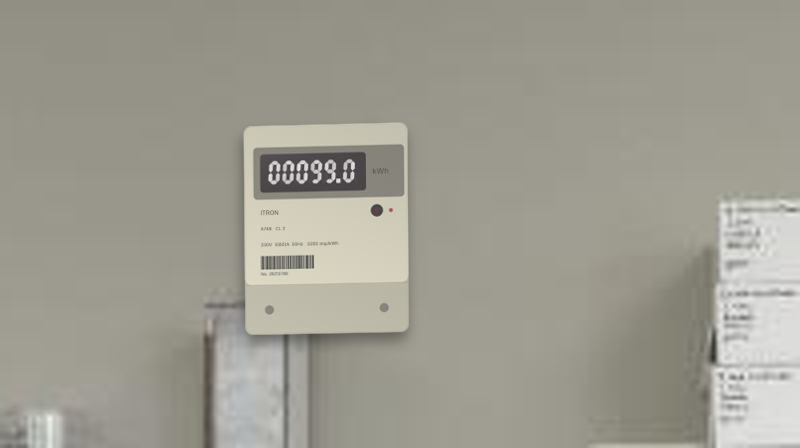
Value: 99.0 kWh
